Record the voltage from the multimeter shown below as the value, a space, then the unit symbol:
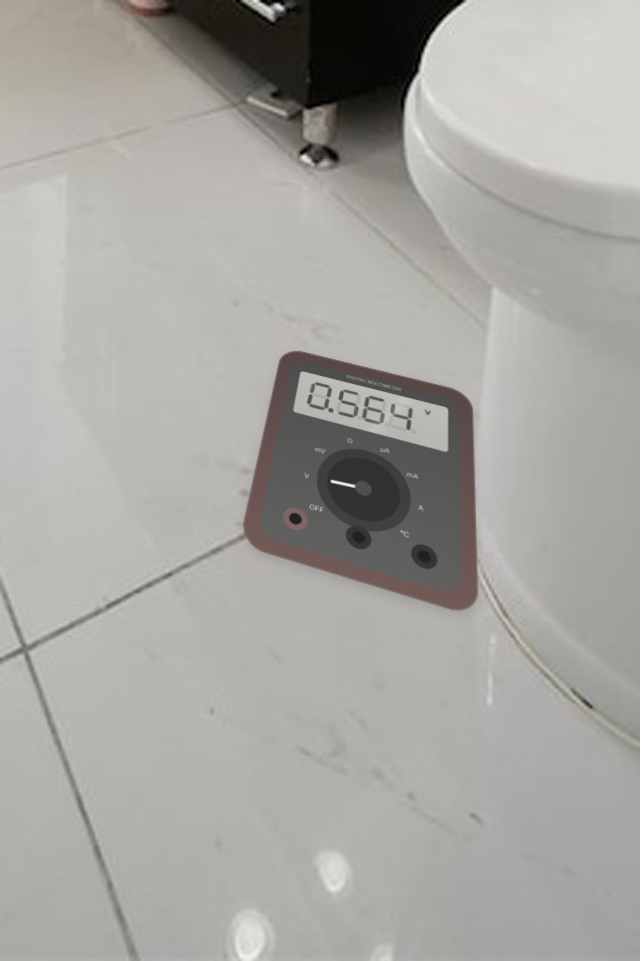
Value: 0.564 V
